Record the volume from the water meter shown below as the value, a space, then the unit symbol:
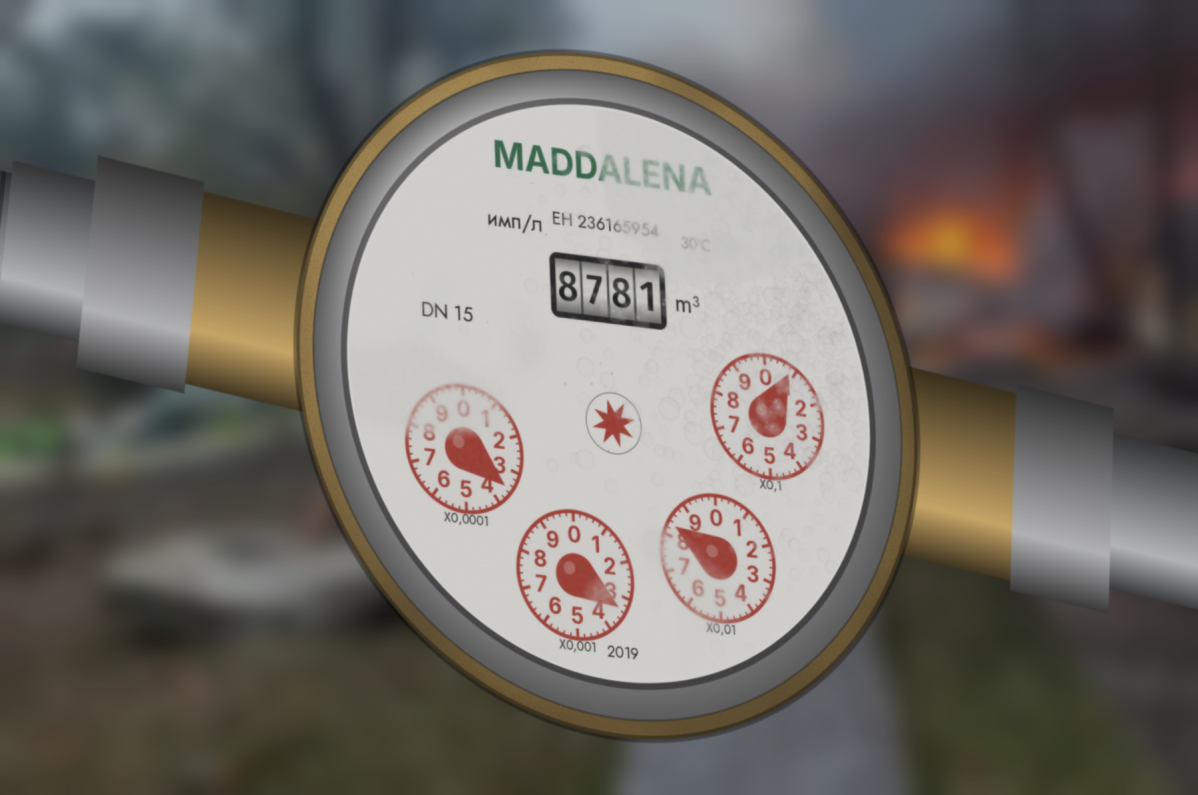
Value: 8781.0833 m³
